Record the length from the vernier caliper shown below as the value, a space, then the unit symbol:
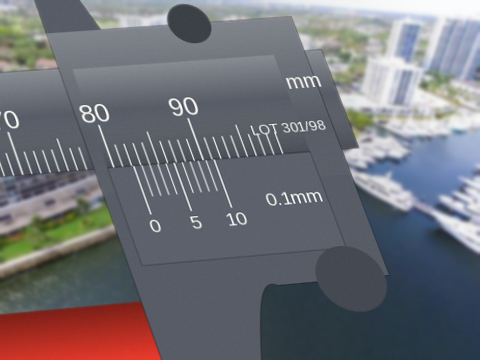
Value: 82.2 mm
